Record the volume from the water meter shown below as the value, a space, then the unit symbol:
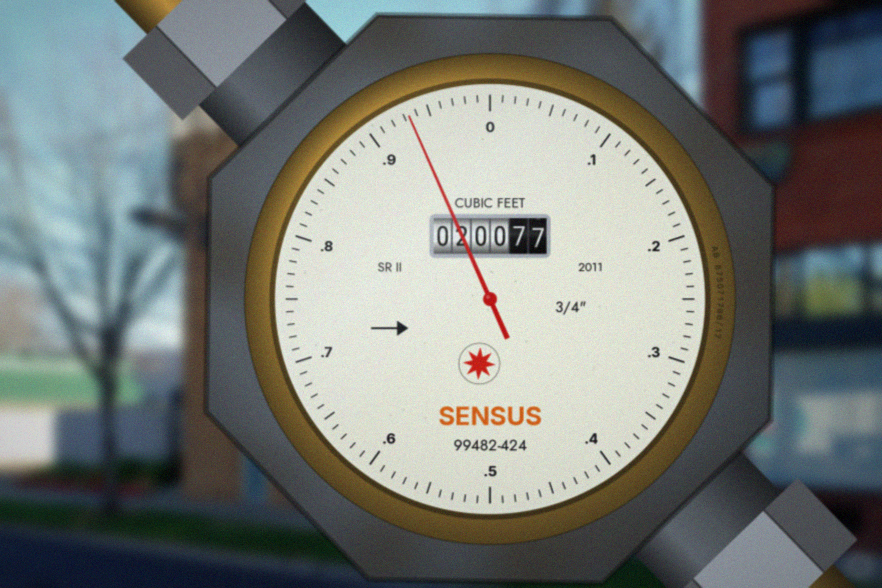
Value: 20076.93 ft³
